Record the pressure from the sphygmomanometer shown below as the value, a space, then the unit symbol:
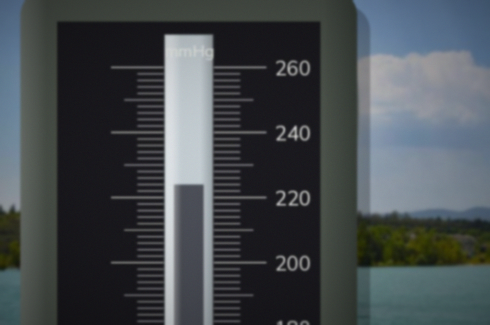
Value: 224 mmHg
